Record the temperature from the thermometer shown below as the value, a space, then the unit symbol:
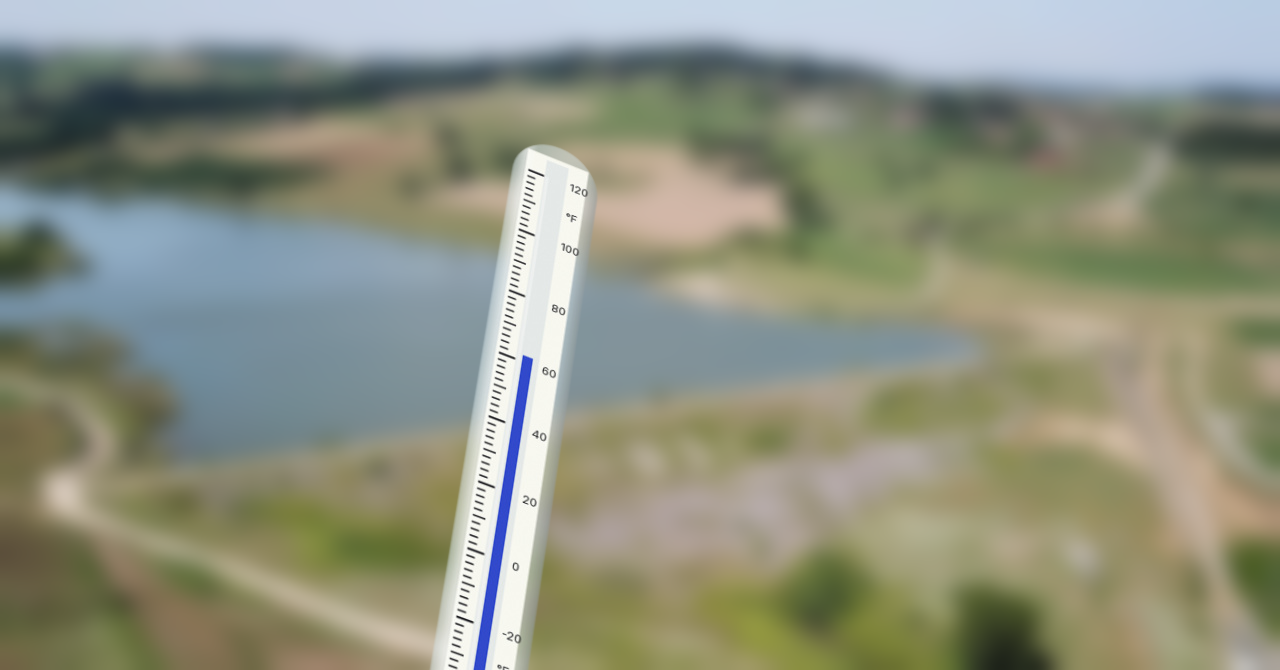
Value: 62 °F
